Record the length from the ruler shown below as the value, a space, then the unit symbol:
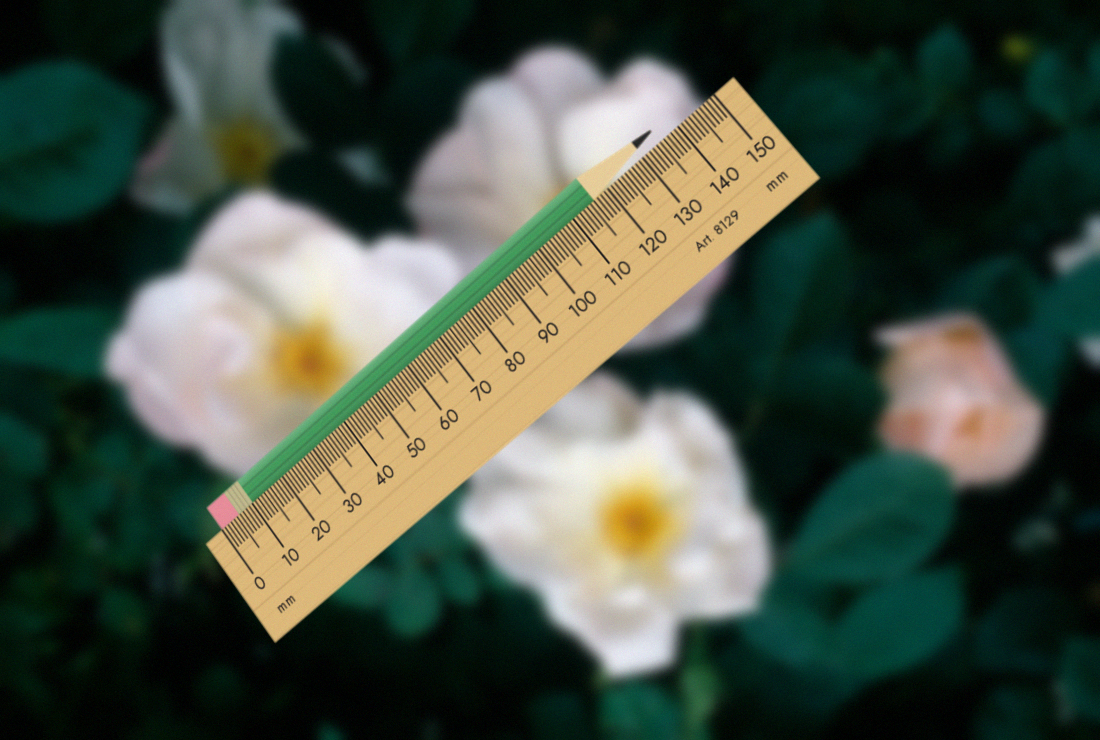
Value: 135 mm
